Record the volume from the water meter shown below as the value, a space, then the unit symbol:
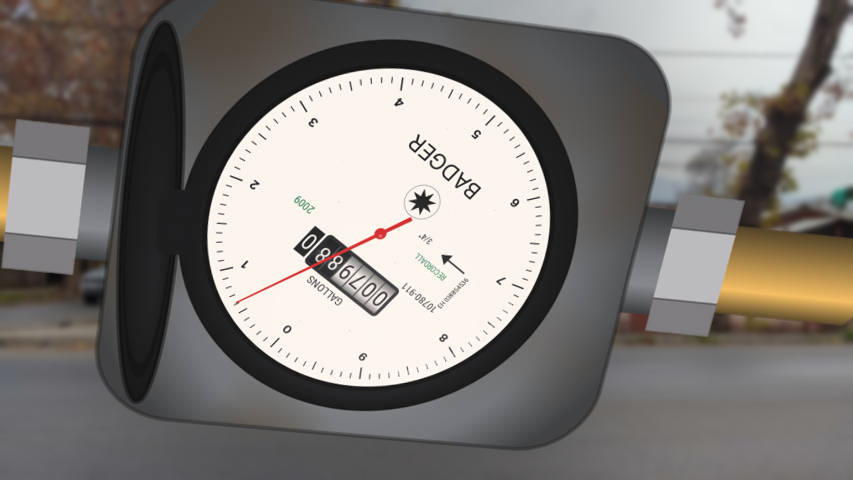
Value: 79880.6 gal
